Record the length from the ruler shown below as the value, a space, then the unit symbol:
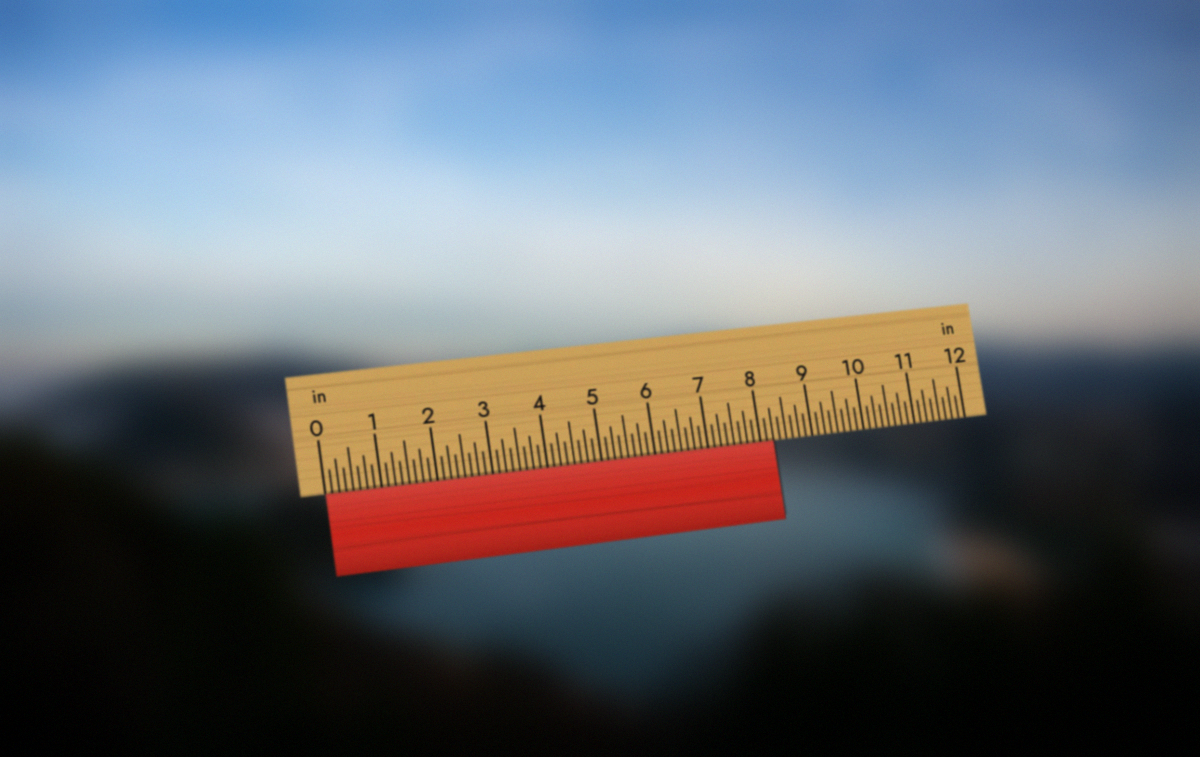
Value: 8.25 in
